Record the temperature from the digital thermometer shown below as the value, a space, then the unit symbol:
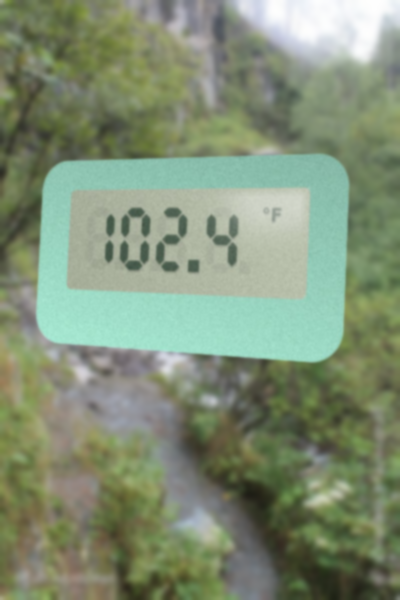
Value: 102.4 °F
